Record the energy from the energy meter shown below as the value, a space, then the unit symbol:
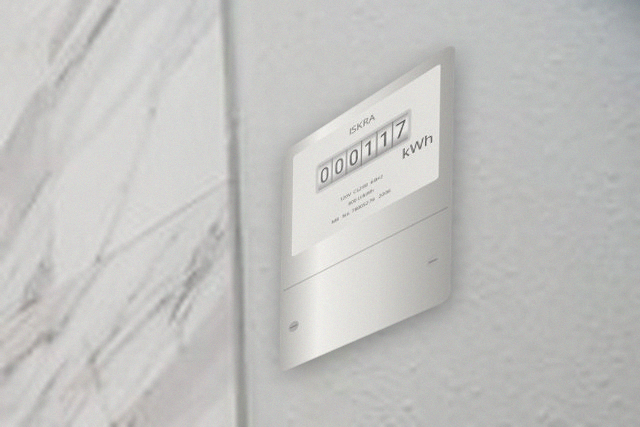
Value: 117 kWh
